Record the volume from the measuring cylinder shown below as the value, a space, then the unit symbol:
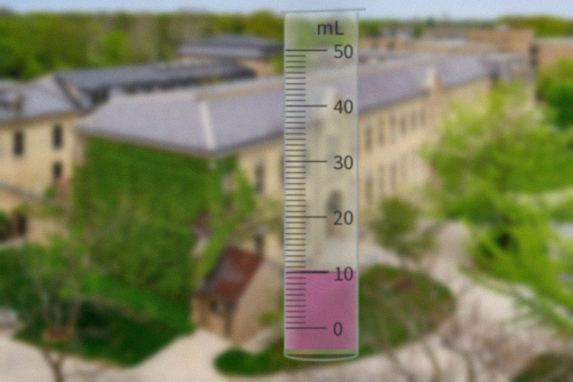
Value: 10 mL
